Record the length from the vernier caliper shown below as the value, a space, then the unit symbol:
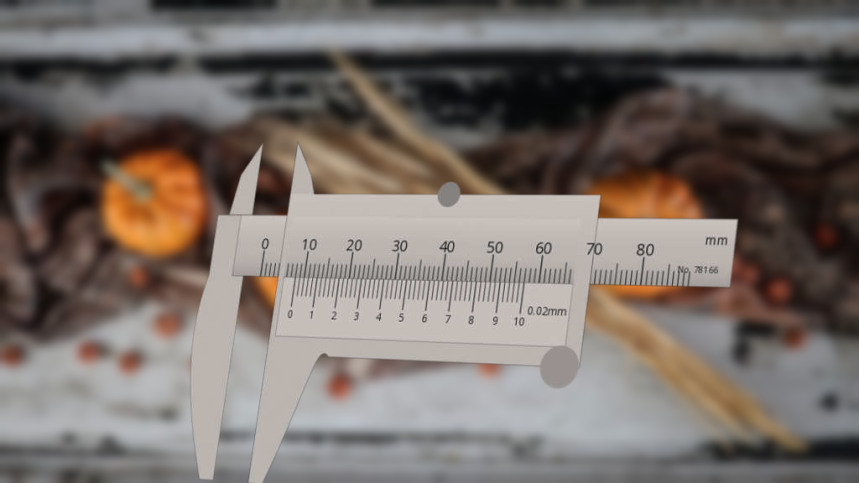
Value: 8.0 mm
